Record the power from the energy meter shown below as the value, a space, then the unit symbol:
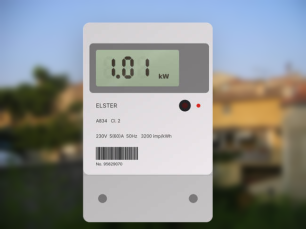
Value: 1.01 kW
